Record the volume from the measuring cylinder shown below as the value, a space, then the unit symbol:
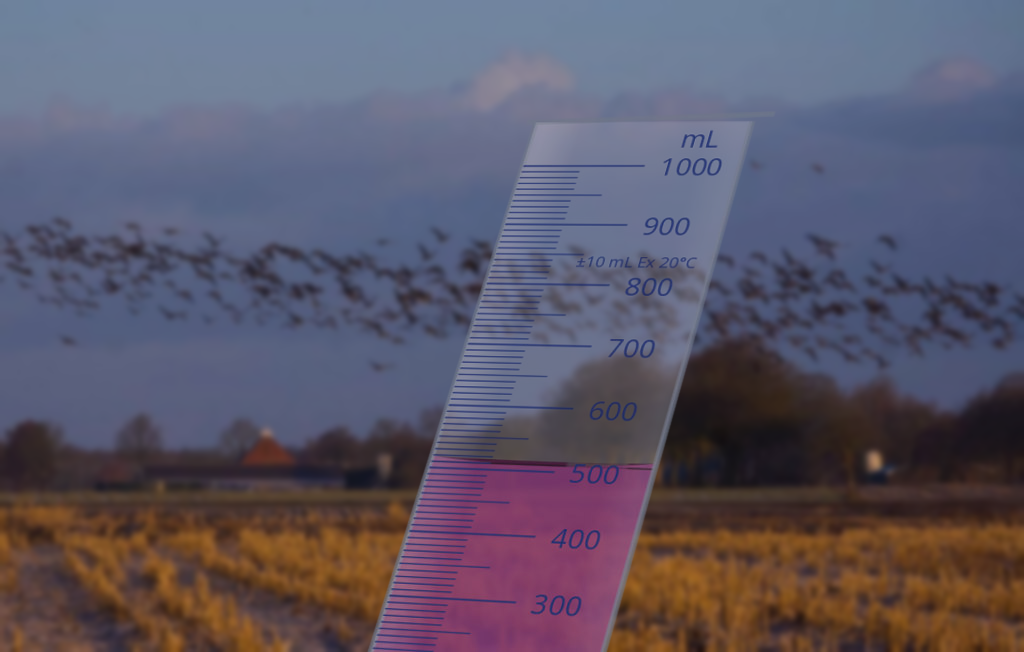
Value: 510 mL
